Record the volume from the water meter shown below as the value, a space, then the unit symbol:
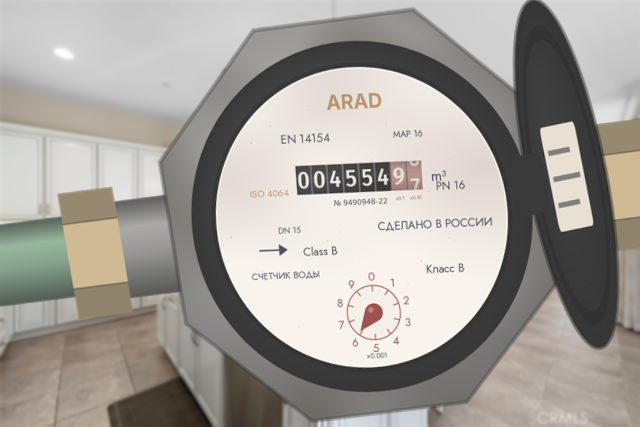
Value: 4554.966 m³
